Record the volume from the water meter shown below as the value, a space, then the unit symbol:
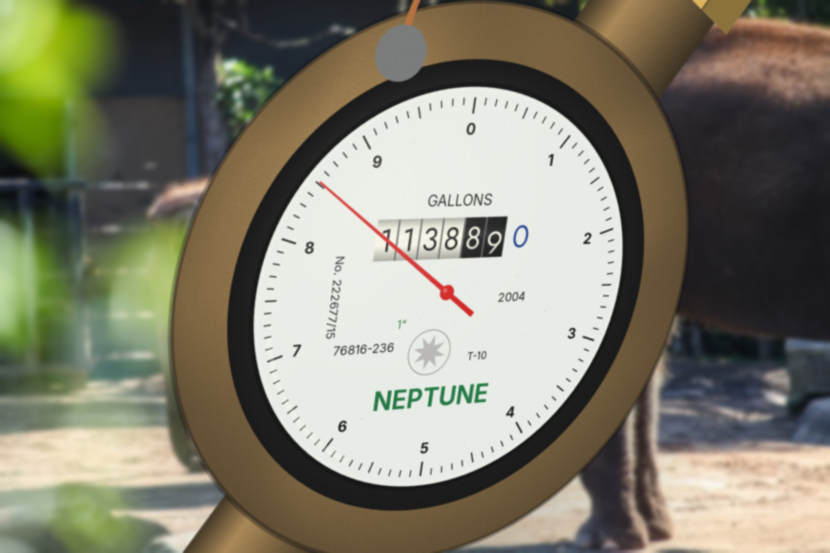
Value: 1138888.5 gal
